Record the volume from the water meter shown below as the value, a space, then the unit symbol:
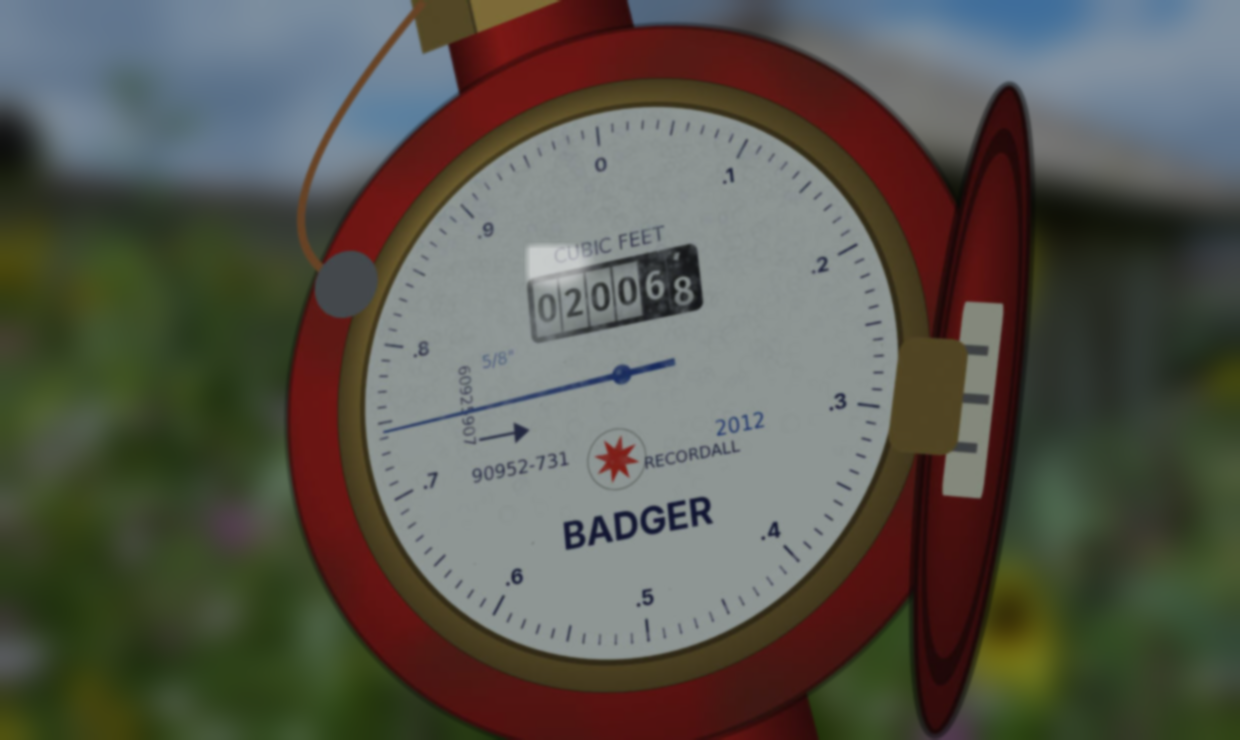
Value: 20067.74 ft³
